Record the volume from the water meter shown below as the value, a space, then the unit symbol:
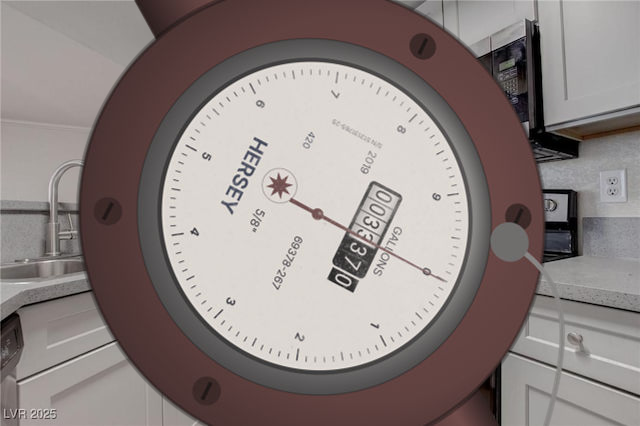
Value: 33370.0 gal
